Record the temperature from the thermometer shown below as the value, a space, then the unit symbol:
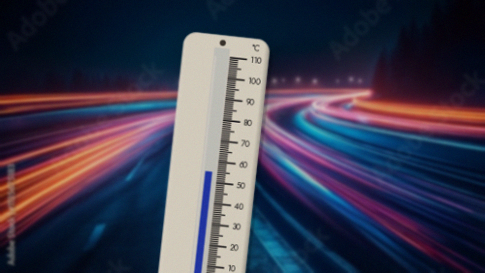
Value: 55 °C
